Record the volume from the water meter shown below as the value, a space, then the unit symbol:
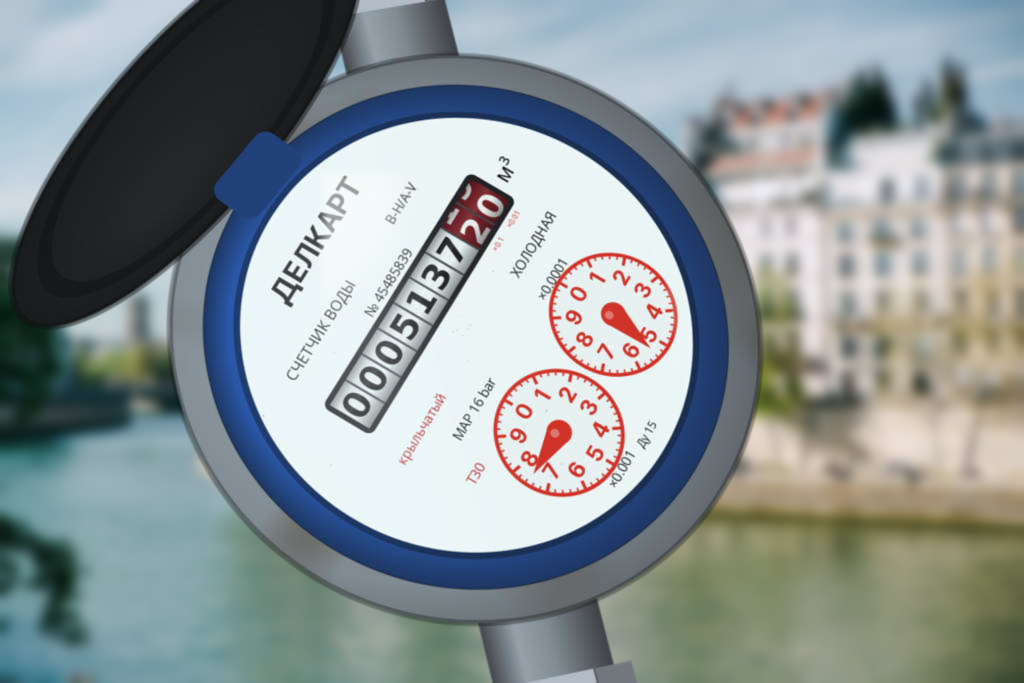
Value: 5137.1975 m³
